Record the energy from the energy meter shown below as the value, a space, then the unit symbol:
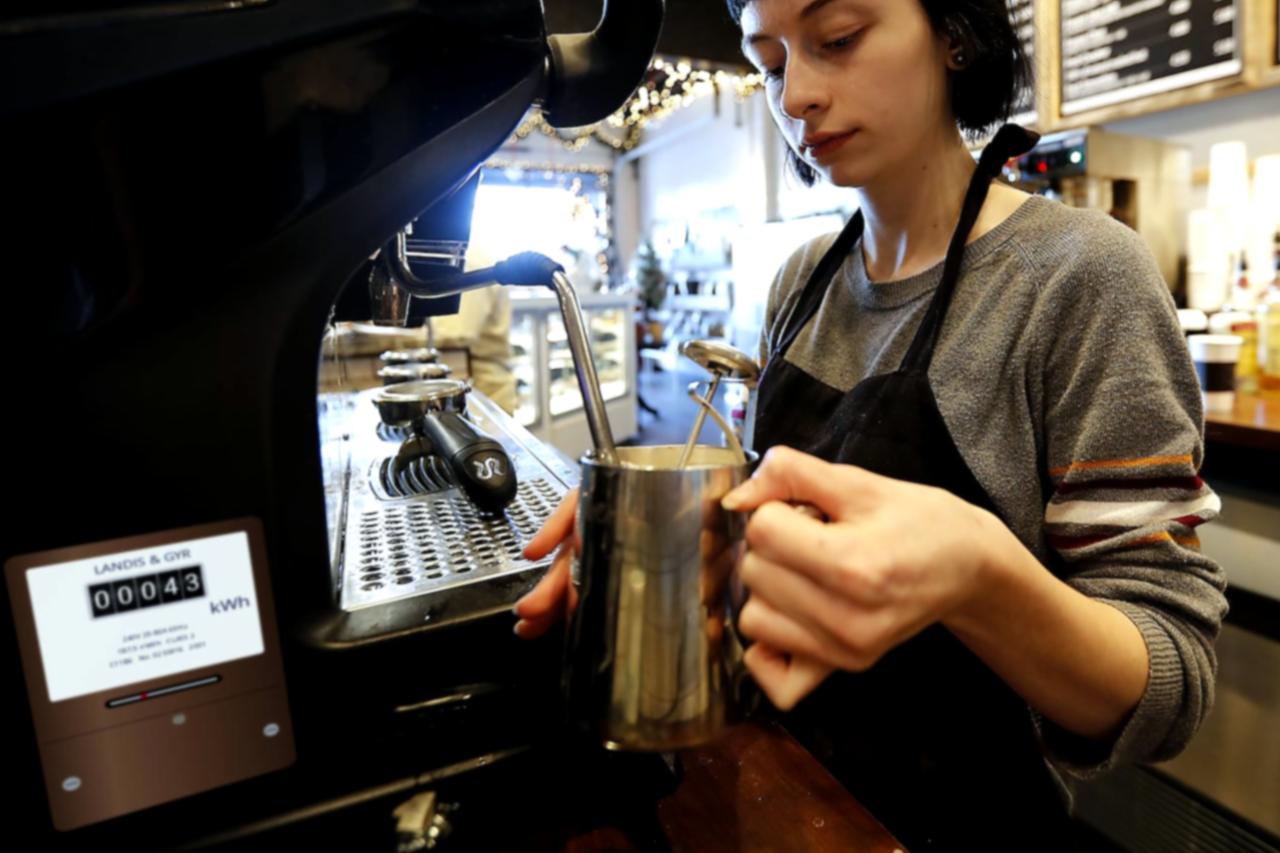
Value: 43 kWh
